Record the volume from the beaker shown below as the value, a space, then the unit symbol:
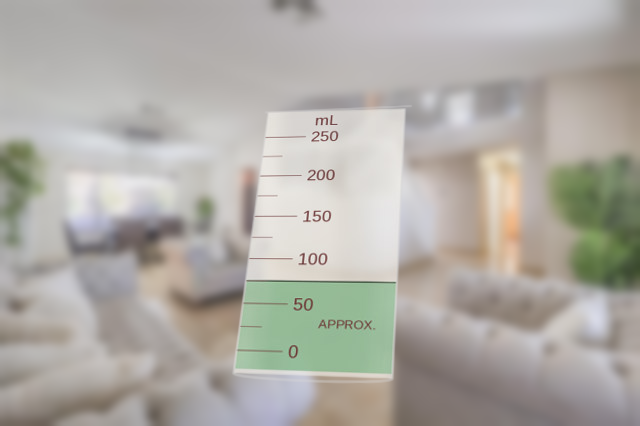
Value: 75 mL
